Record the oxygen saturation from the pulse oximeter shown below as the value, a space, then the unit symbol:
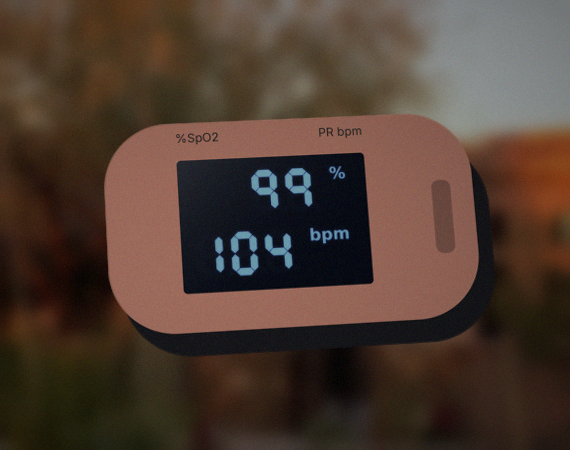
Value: 99 %
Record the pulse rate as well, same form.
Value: 104 bpm
